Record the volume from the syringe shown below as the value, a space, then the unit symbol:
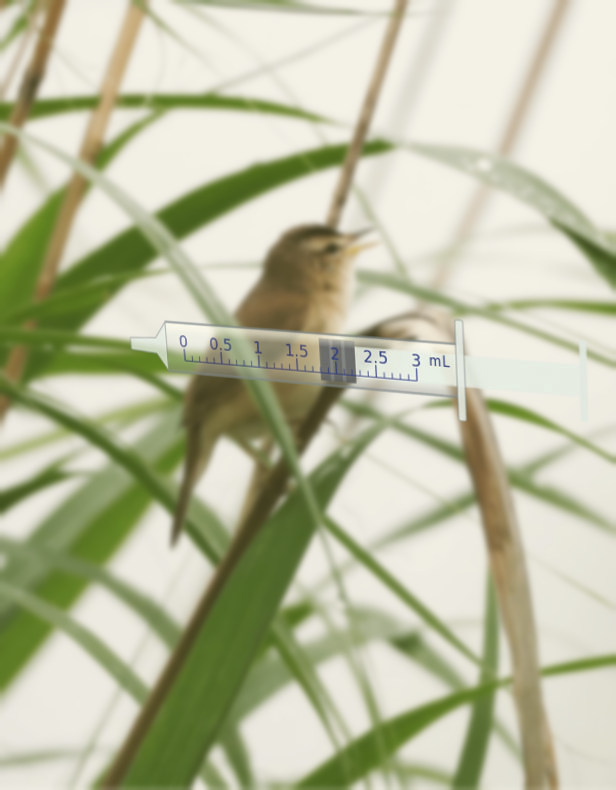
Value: 1.8 mL
